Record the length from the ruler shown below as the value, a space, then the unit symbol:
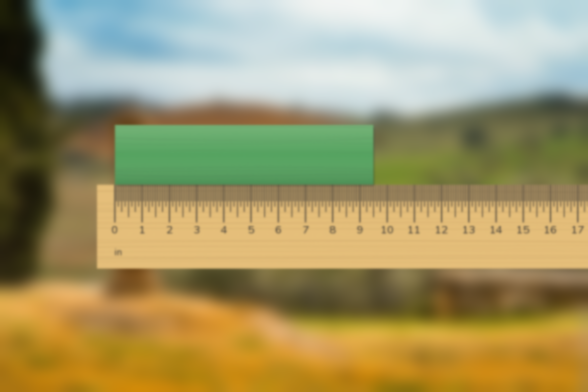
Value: 9.5 in
